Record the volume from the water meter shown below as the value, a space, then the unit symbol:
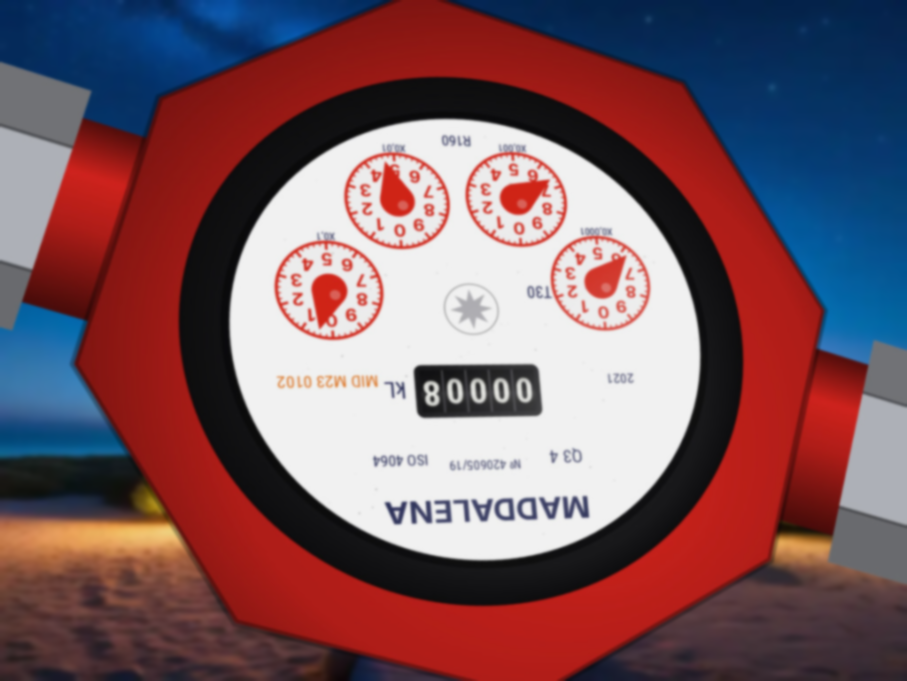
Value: 8.0466 kL
